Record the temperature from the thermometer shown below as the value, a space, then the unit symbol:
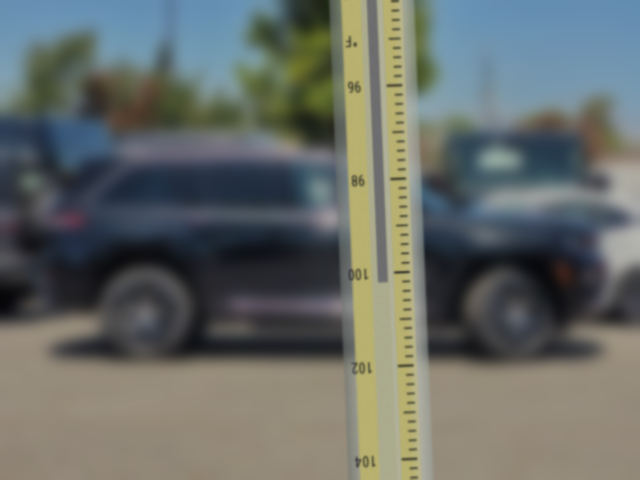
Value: 100.2 °F
